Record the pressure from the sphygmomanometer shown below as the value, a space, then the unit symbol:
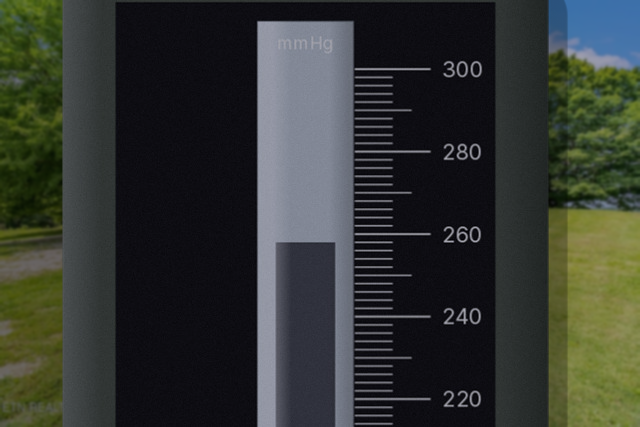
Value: 258 mmHg
